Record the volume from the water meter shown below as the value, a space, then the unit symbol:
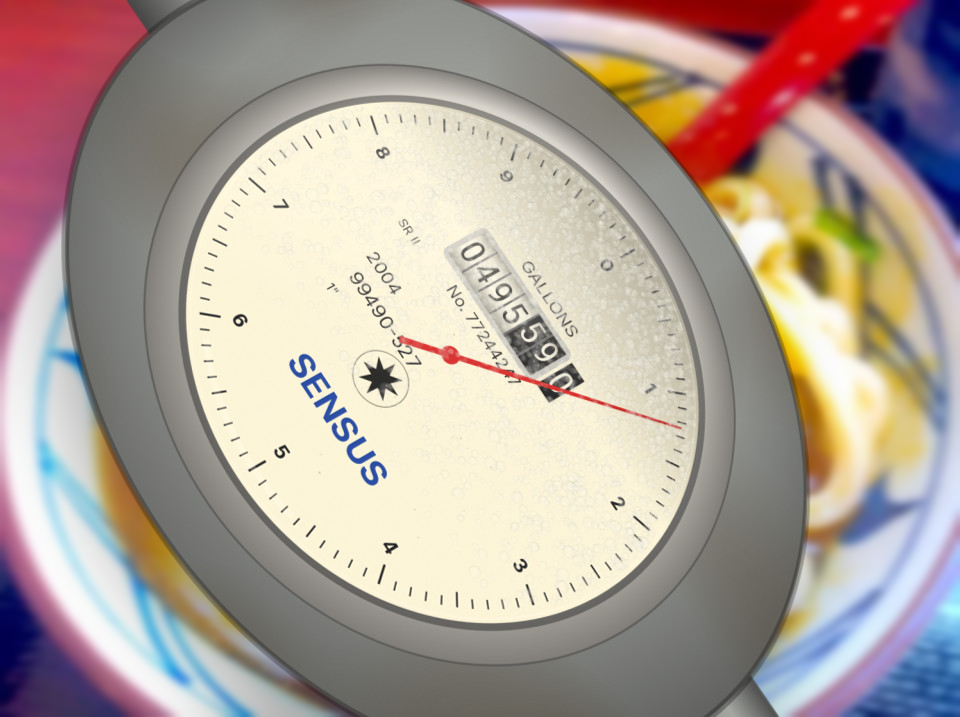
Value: 495591.2 gal
